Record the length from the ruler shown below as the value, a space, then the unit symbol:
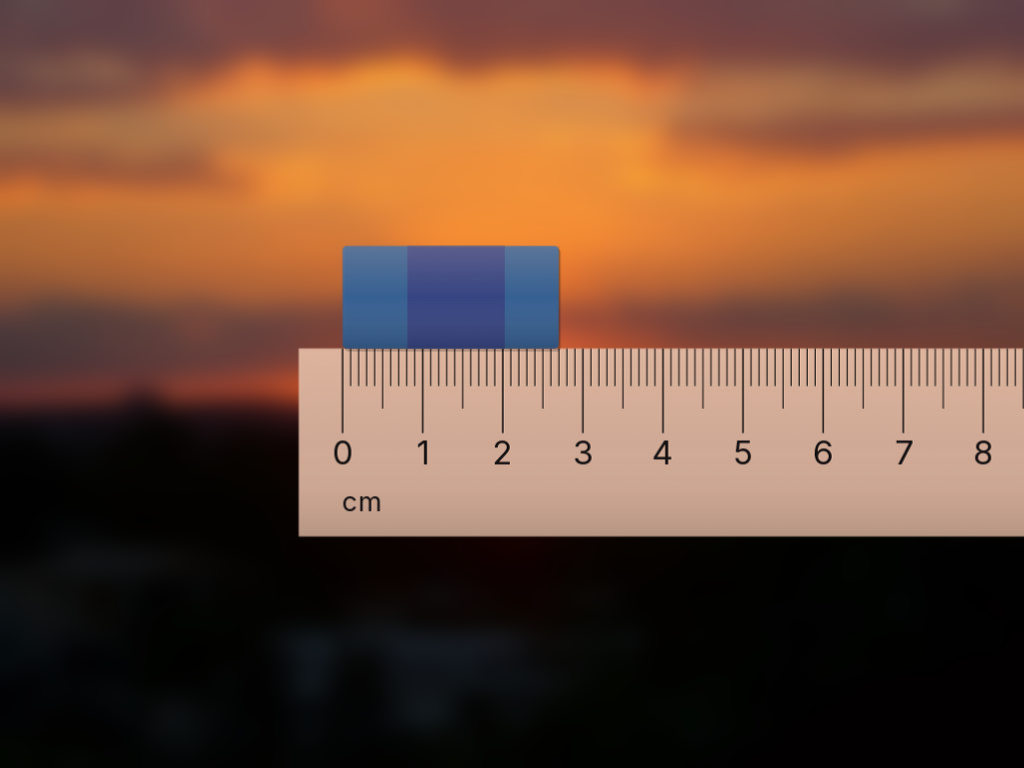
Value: 2.7 cm
